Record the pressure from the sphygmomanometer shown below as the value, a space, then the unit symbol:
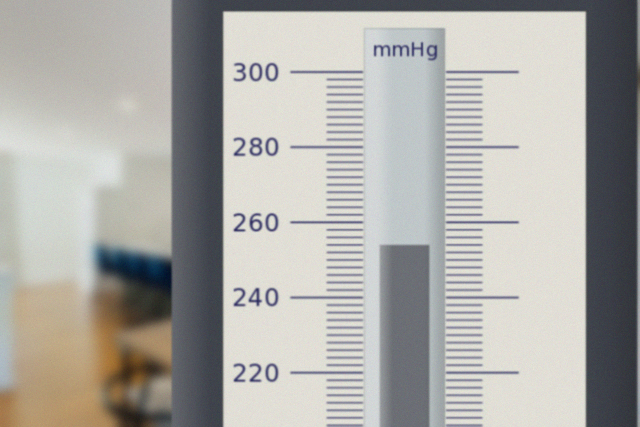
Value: 254 mmHg
